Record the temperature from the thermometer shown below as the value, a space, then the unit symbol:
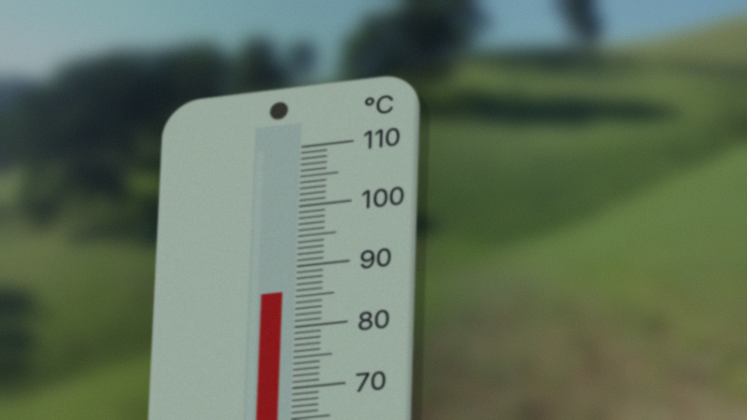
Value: 86 °C
